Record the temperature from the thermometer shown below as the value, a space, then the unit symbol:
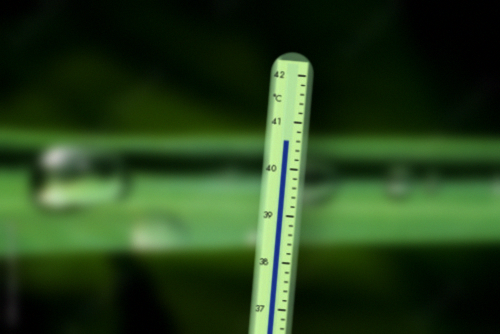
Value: 40.6 °C
